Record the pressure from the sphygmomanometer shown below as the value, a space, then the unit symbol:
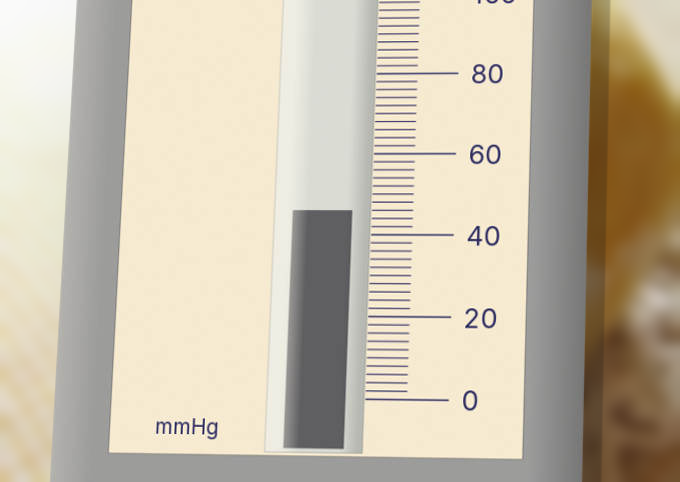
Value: 46 mmHg
